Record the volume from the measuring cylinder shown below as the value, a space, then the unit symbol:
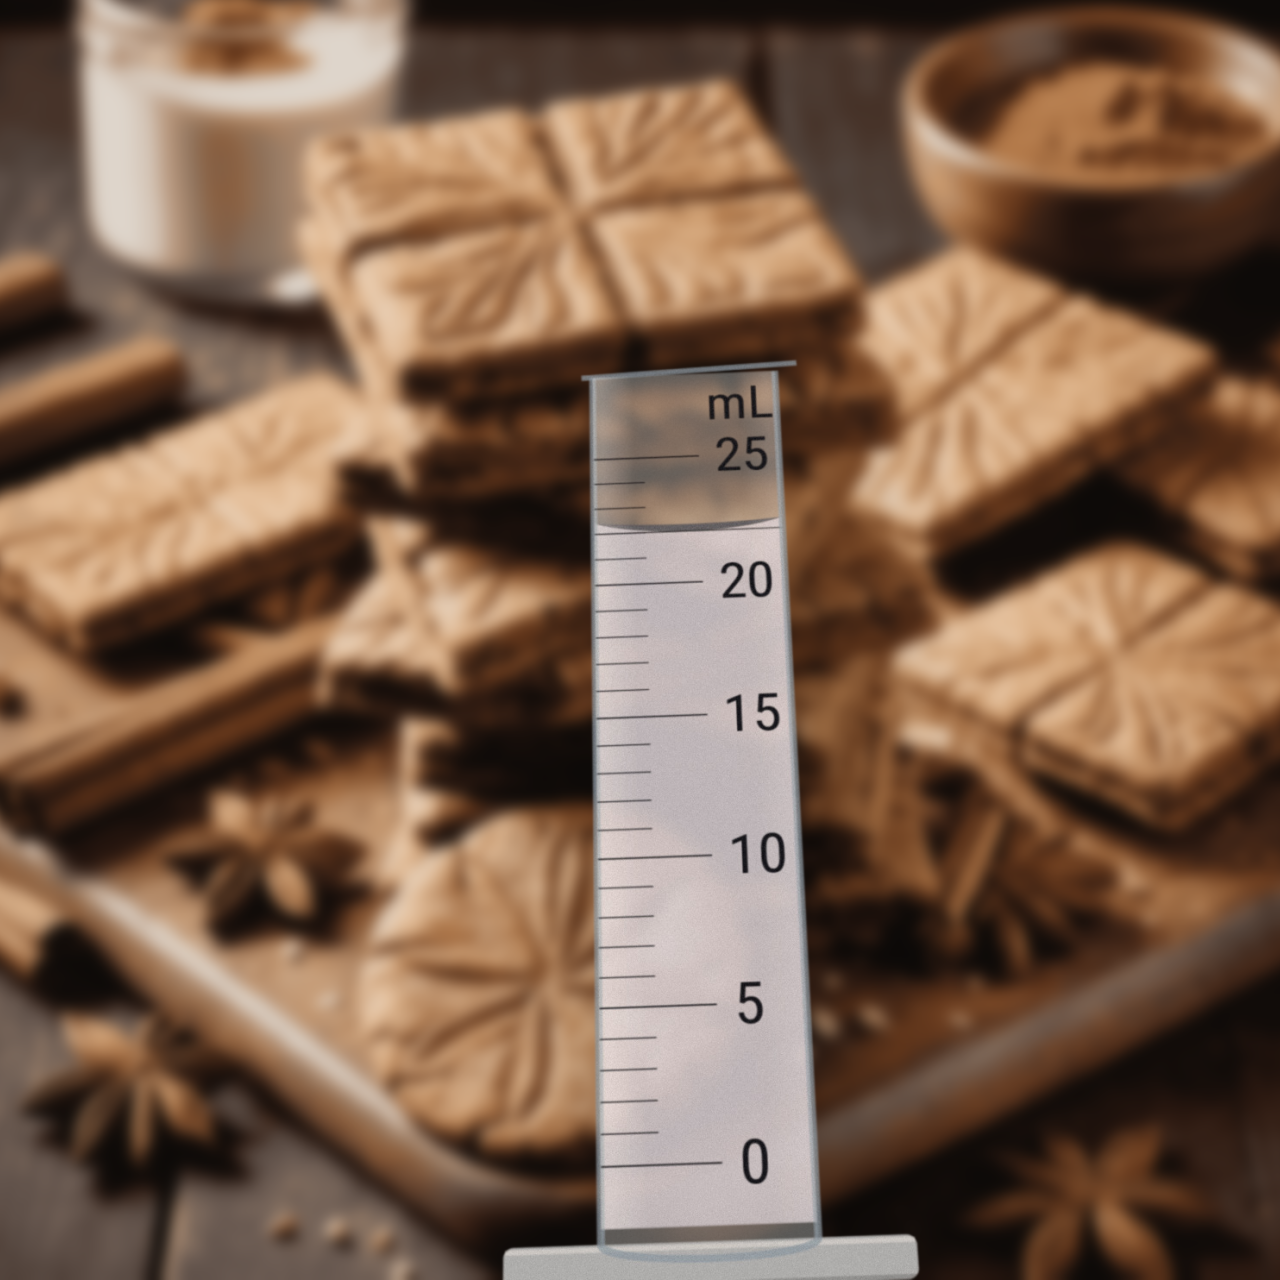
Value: 22 mL
